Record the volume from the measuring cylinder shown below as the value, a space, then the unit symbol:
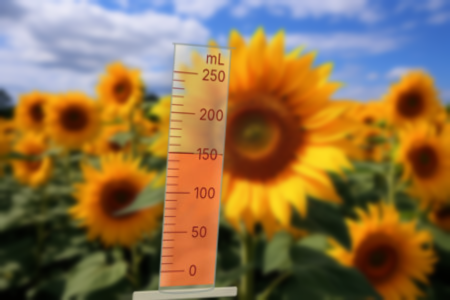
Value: 150 mL
